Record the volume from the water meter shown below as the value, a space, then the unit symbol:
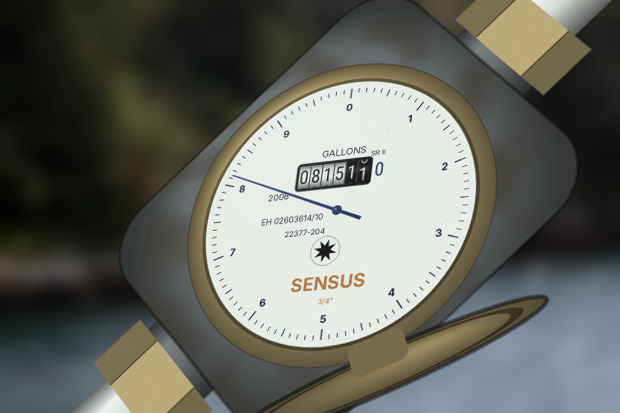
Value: 815108.1 gal
